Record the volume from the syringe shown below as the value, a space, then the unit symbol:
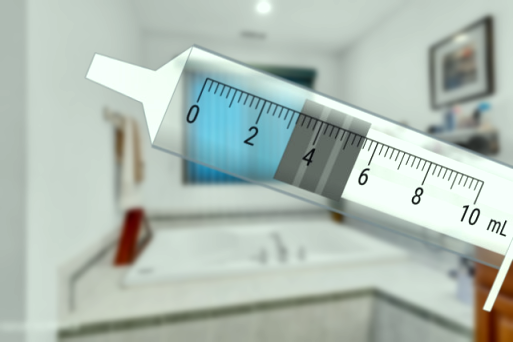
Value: 3.2 mL
